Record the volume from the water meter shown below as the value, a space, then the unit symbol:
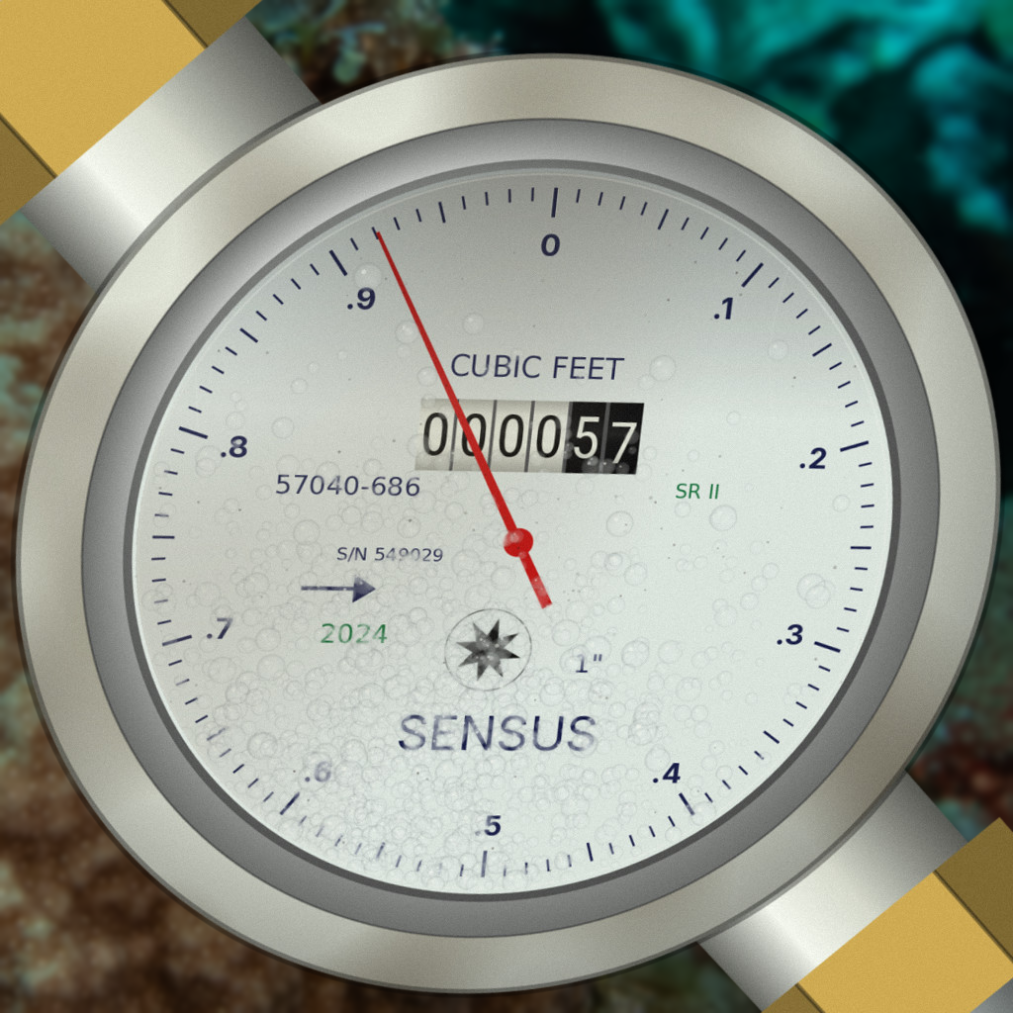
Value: 56.92 ft³
